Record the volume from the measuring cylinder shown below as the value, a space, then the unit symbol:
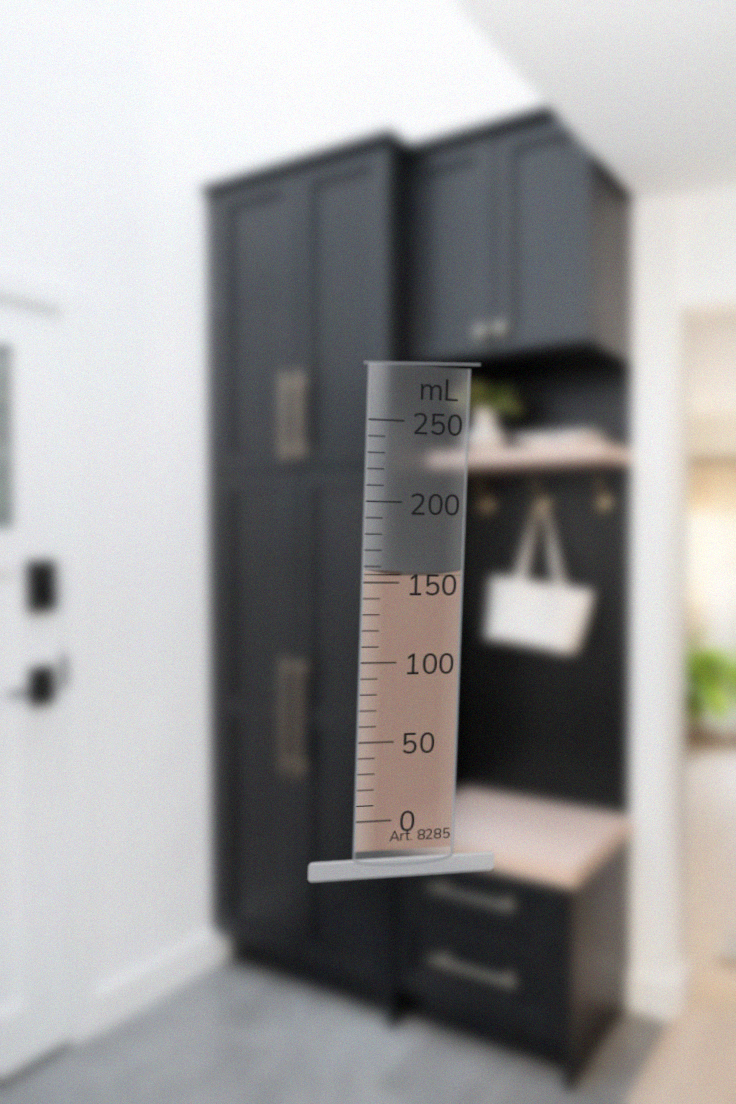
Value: 155 mL
